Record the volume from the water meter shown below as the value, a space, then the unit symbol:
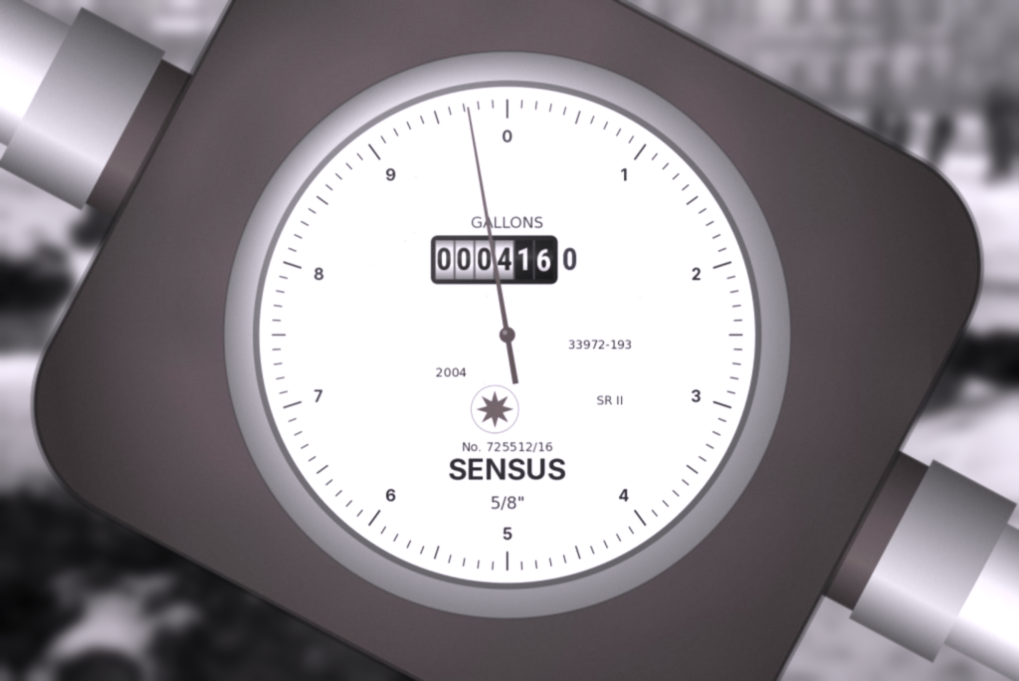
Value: 4159.7 gal
